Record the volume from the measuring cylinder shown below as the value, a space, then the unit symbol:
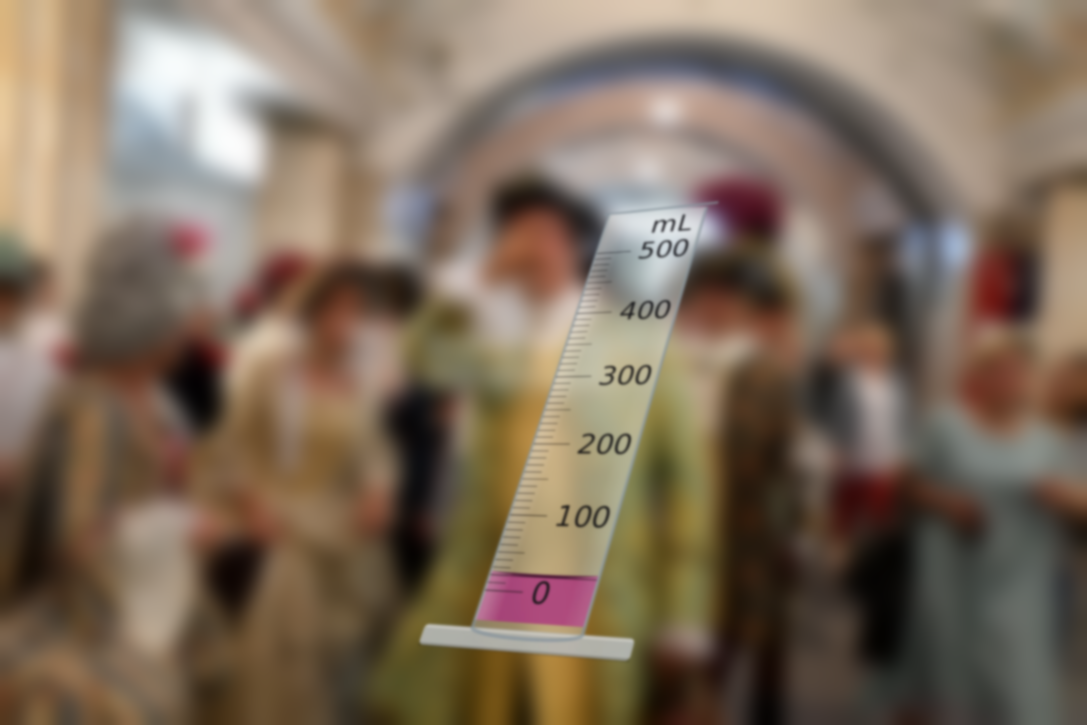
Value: 20 mL
